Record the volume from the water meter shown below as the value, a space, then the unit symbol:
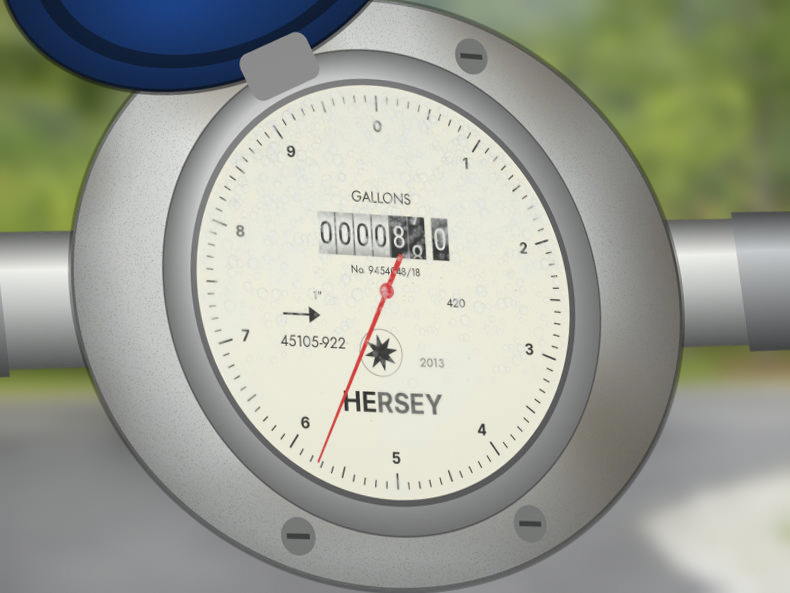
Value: 875.7 gal
